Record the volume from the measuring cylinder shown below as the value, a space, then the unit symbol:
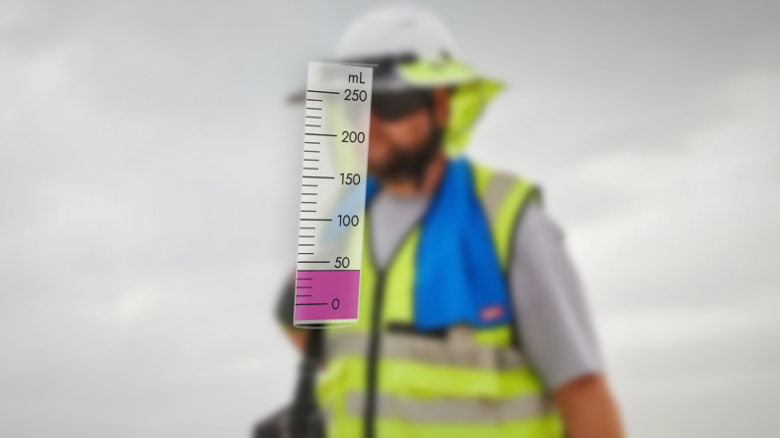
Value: 40 mL
